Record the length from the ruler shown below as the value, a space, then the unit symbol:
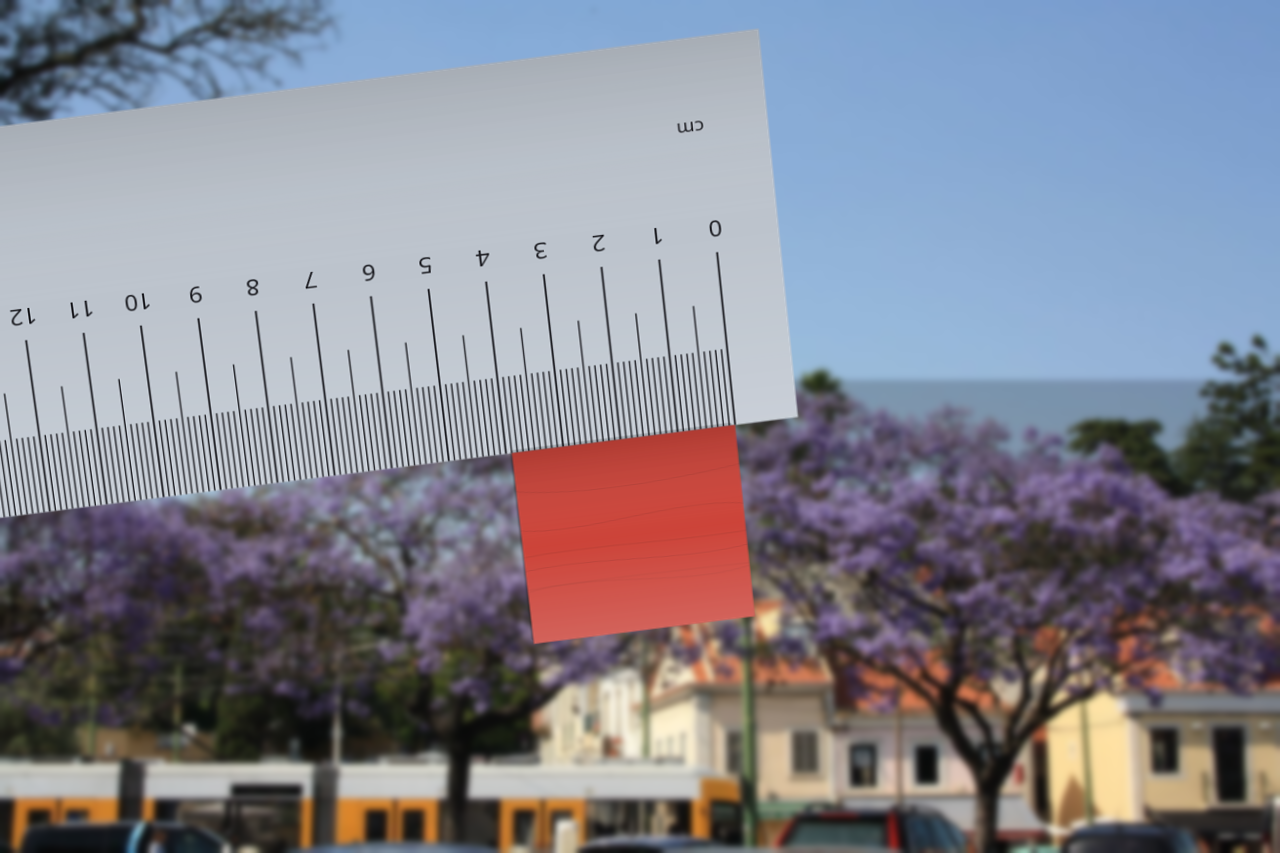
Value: 3.9 cm
